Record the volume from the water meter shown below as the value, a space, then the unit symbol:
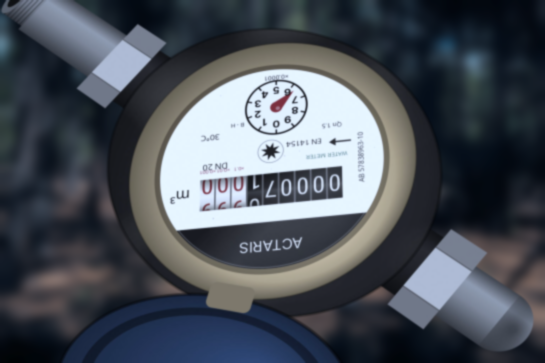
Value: 70.9996 m³
